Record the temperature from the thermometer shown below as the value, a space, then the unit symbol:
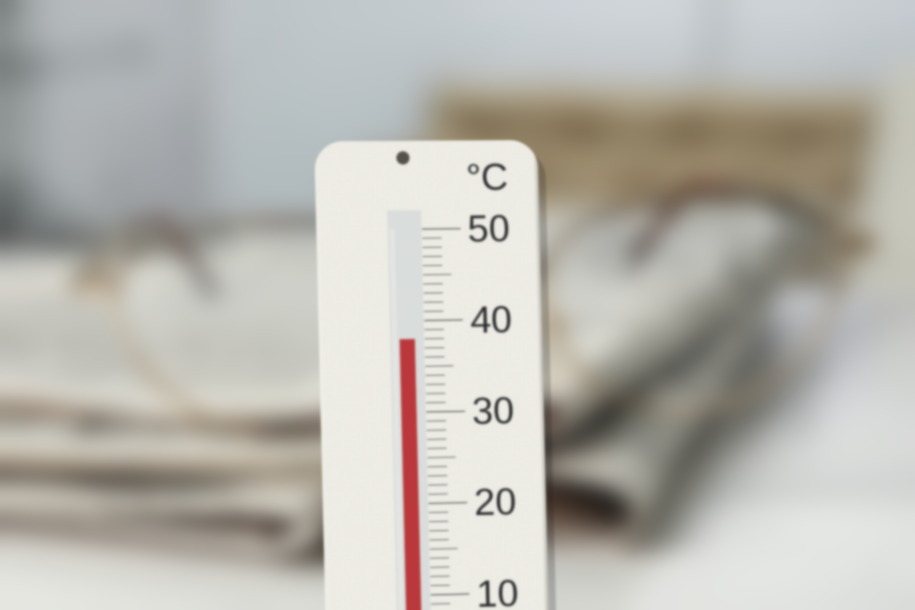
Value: 38 °C
